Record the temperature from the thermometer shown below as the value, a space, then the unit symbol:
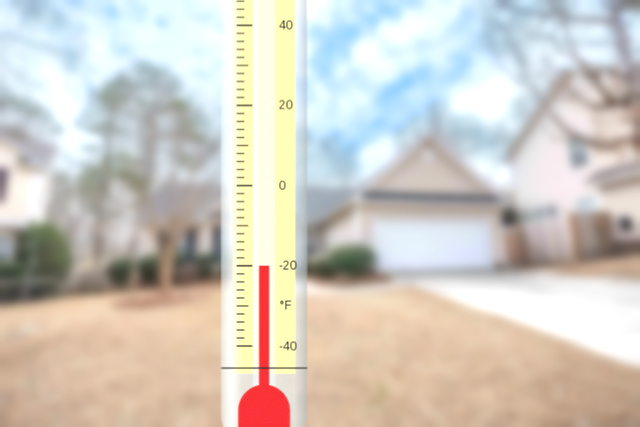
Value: -20 °F
